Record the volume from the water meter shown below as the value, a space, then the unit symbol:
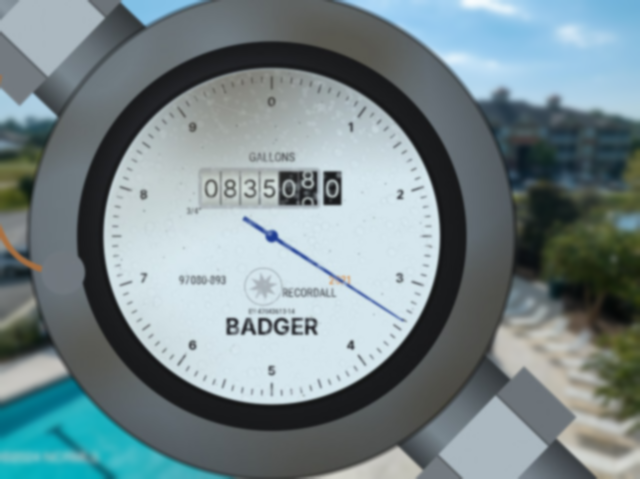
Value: 835083.4 gal
